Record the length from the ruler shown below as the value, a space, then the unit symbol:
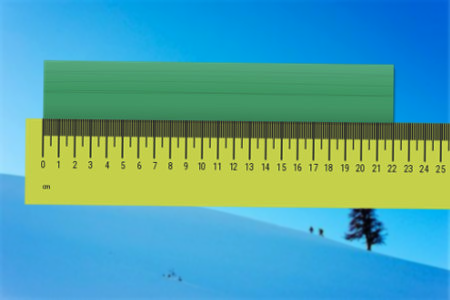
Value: 22 cm
